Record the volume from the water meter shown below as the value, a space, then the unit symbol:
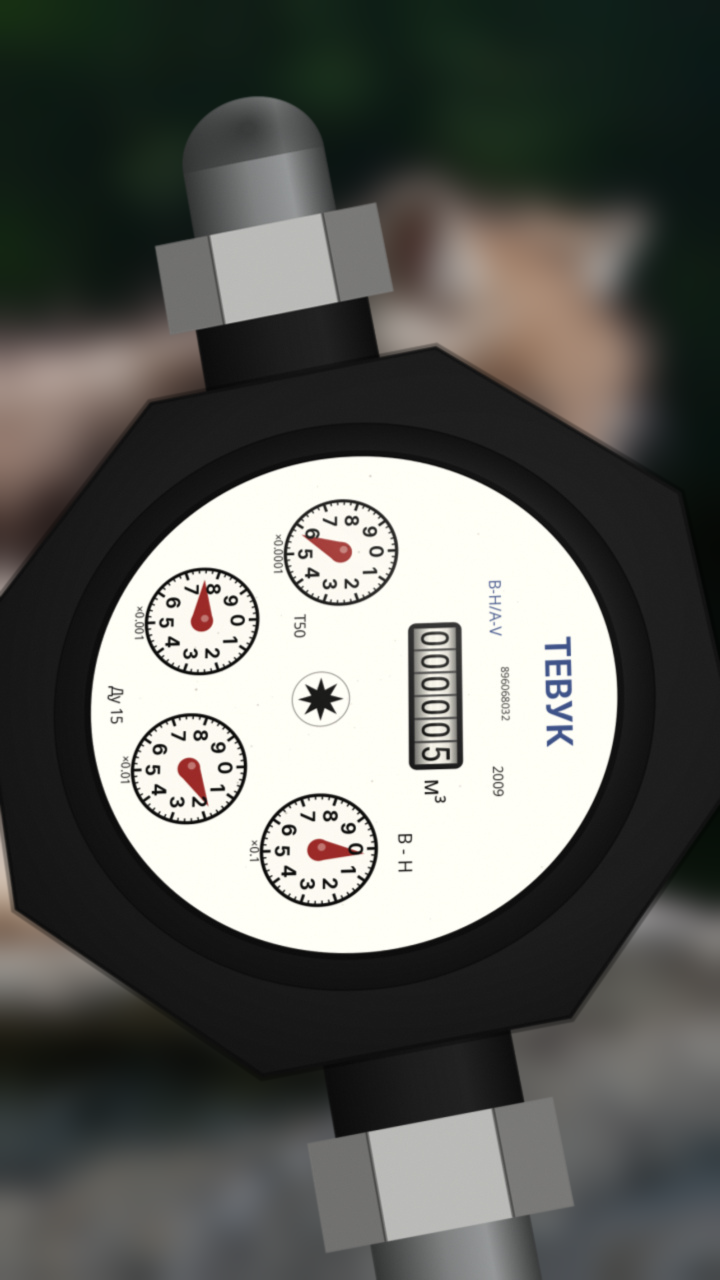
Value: 5.0175 m³
